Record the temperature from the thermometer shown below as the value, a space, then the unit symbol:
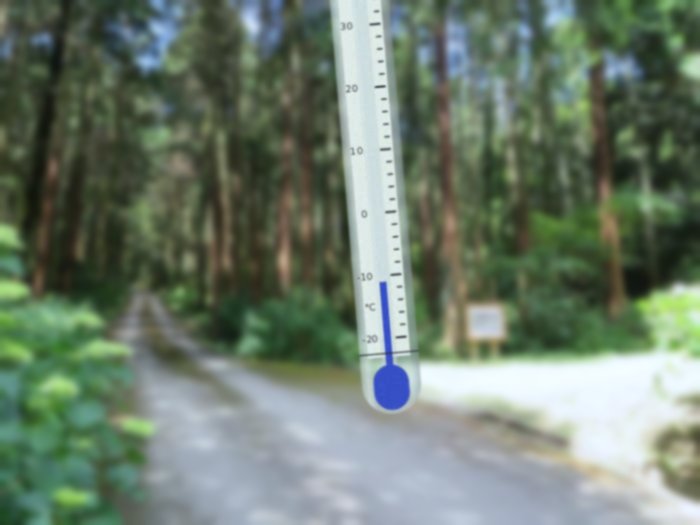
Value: -11 °C
